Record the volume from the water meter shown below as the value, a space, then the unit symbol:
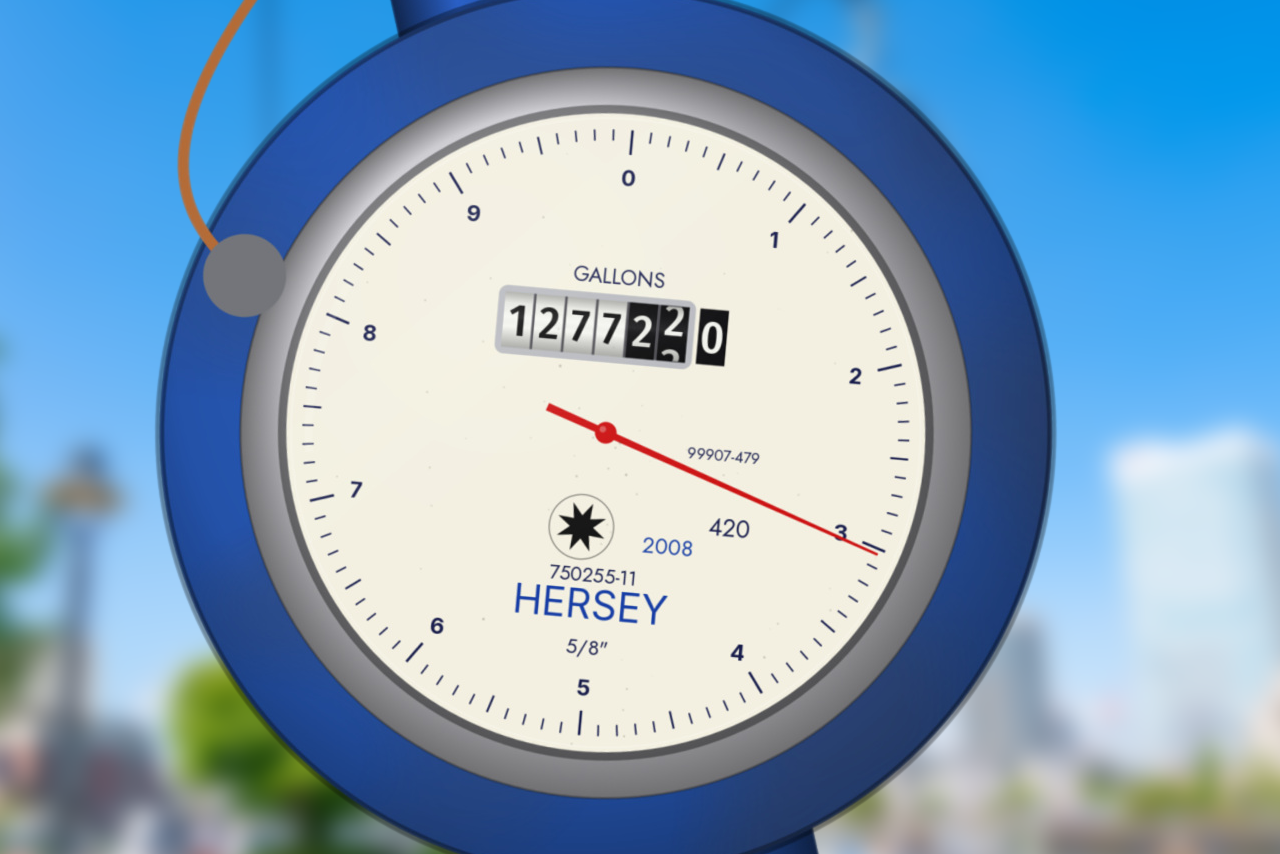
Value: 1277223.0 gal
